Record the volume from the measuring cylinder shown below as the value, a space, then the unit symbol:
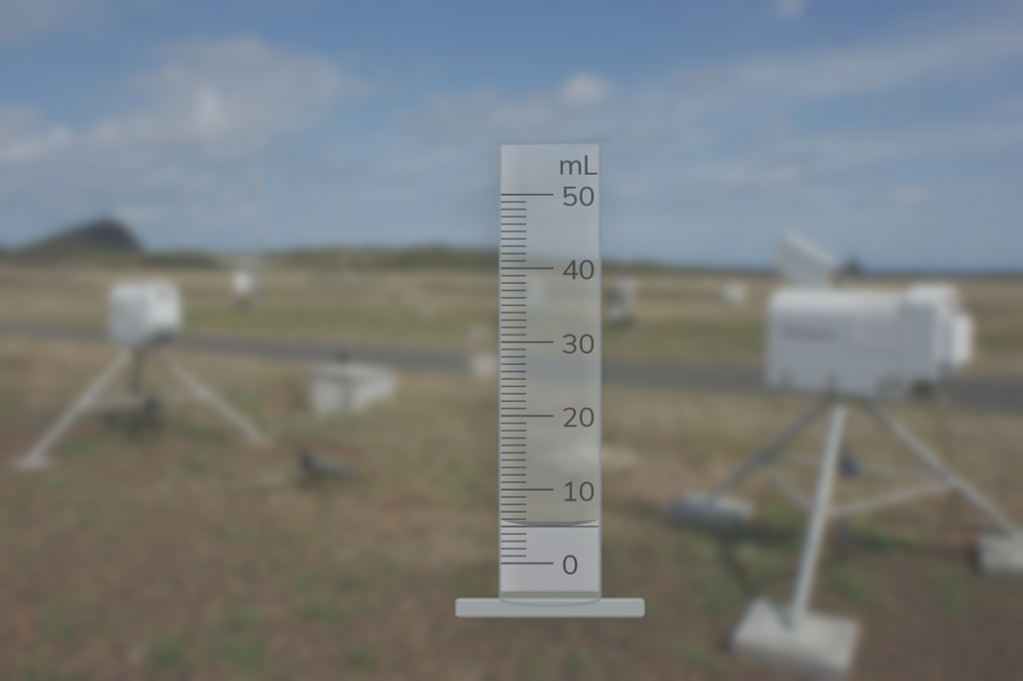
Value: 5 mL
